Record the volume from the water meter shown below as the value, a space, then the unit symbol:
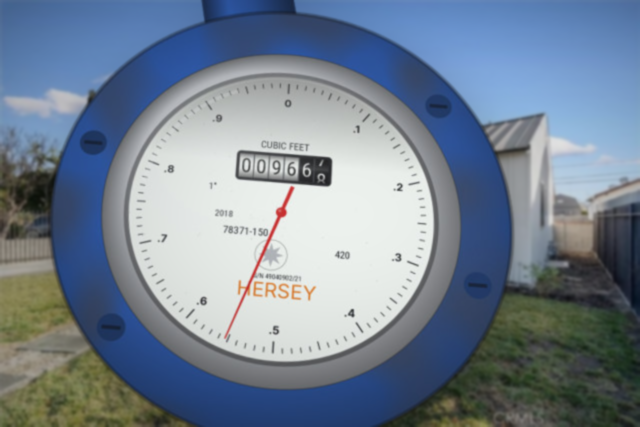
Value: 9667.55 ft³
